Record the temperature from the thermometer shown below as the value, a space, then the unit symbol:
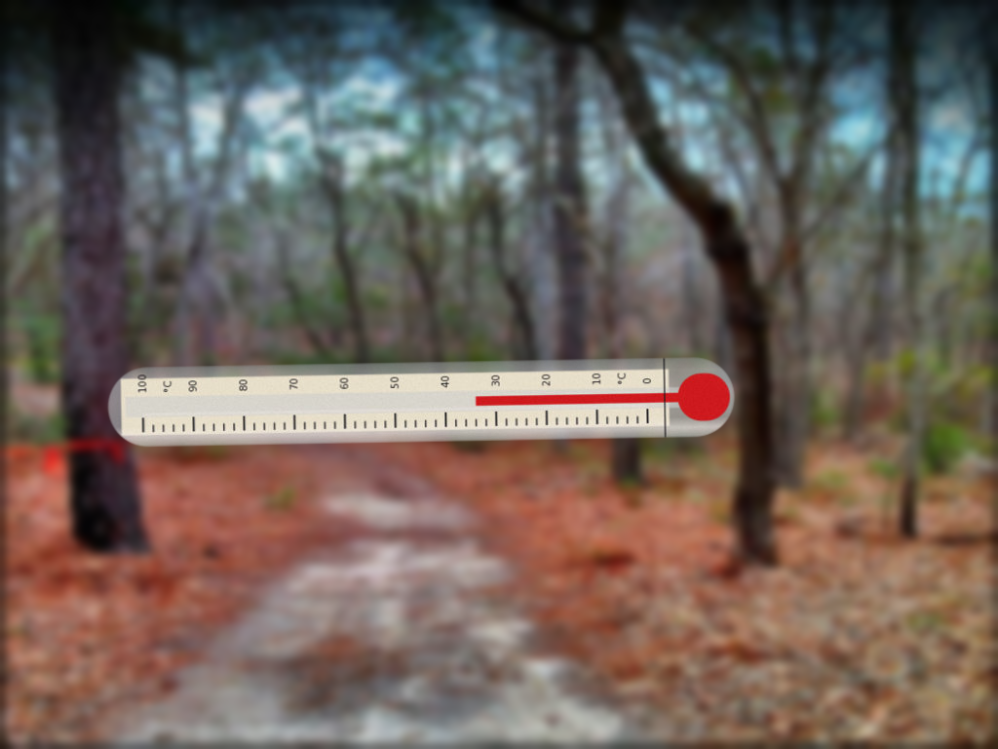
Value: 34 °C
